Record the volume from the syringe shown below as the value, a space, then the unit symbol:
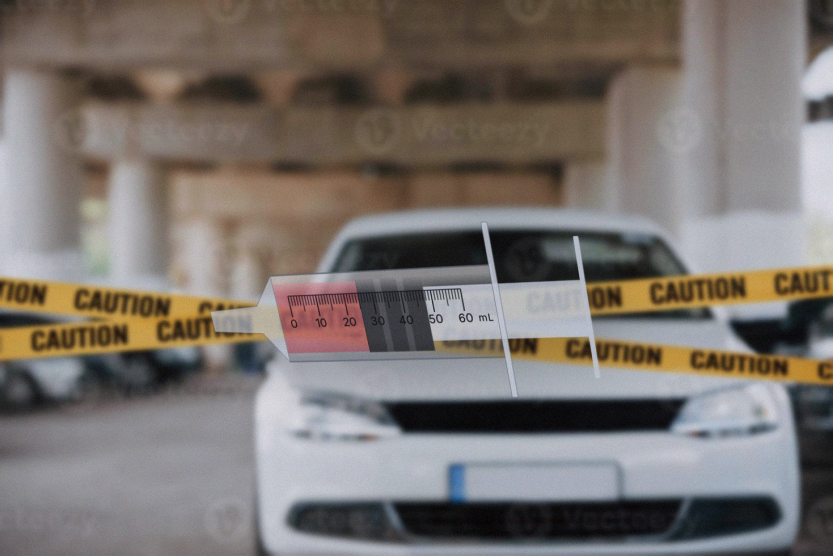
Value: 25 mL
